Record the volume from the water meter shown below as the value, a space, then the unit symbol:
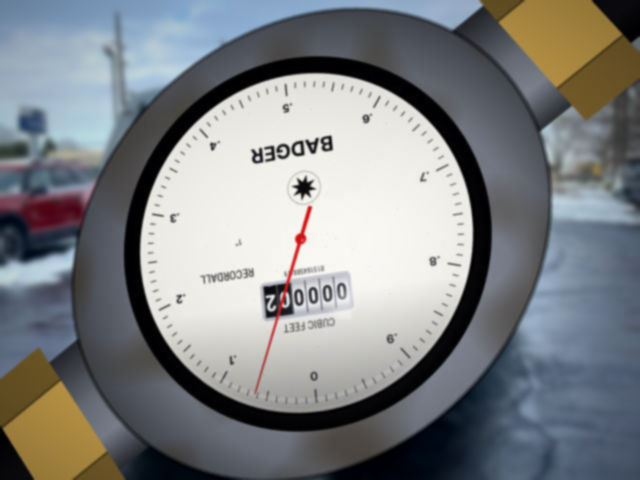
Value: 2.06 ft³
